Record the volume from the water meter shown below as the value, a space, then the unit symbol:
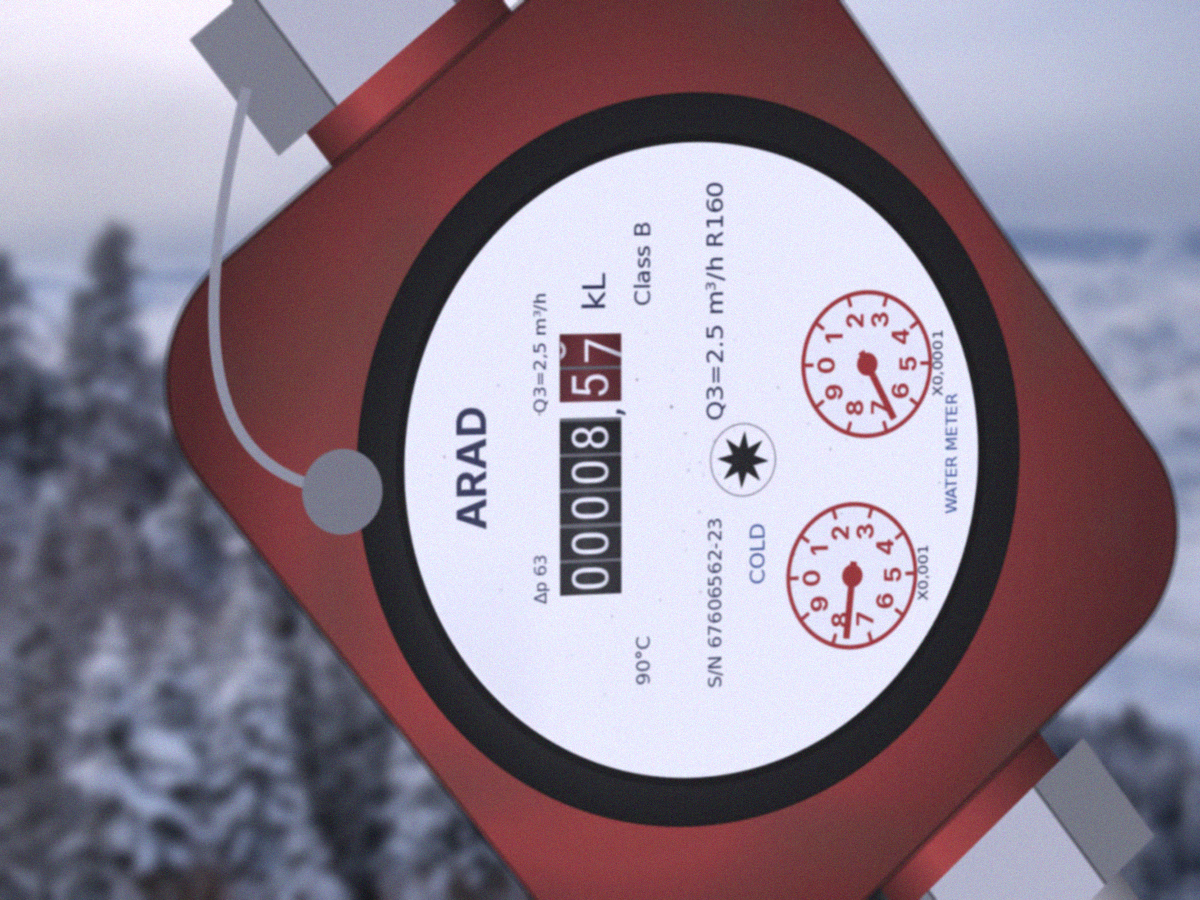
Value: 8.5676 kL
